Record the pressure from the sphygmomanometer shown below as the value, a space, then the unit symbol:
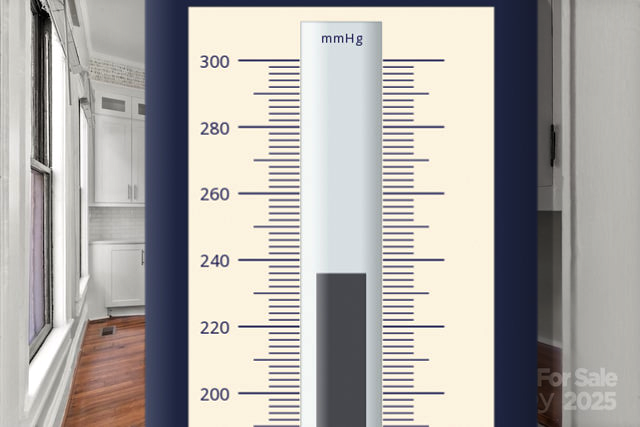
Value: 236 mmHg
